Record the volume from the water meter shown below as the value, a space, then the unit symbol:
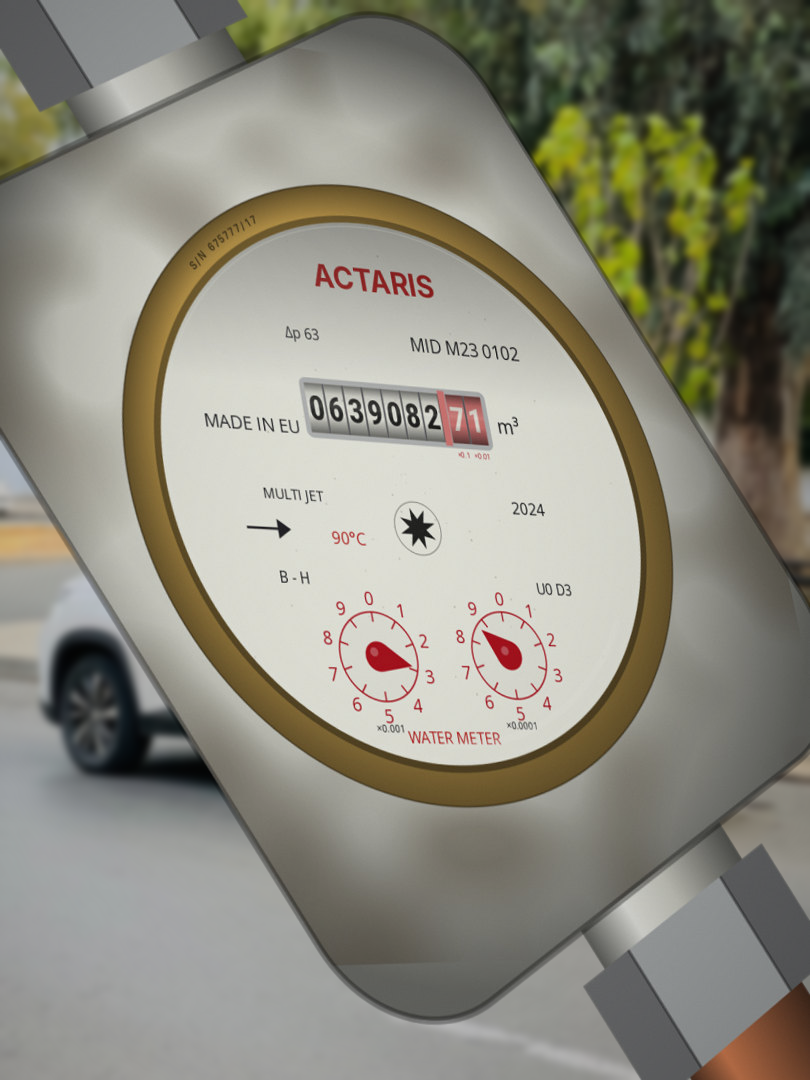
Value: 639082.7128 m³
